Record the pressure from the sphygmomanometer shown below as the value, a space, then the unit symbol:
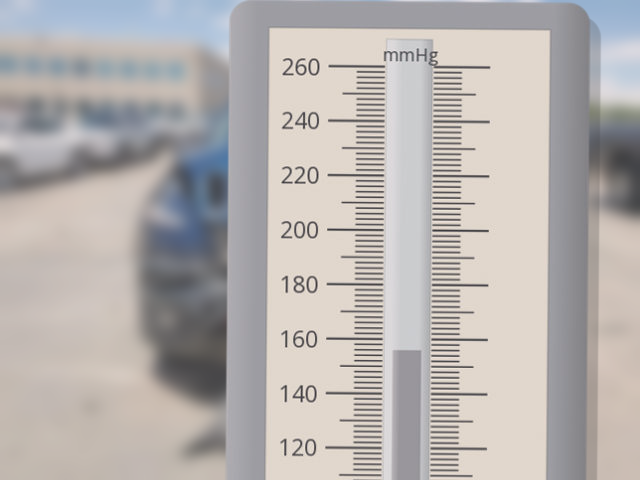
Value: 156 mmHg
